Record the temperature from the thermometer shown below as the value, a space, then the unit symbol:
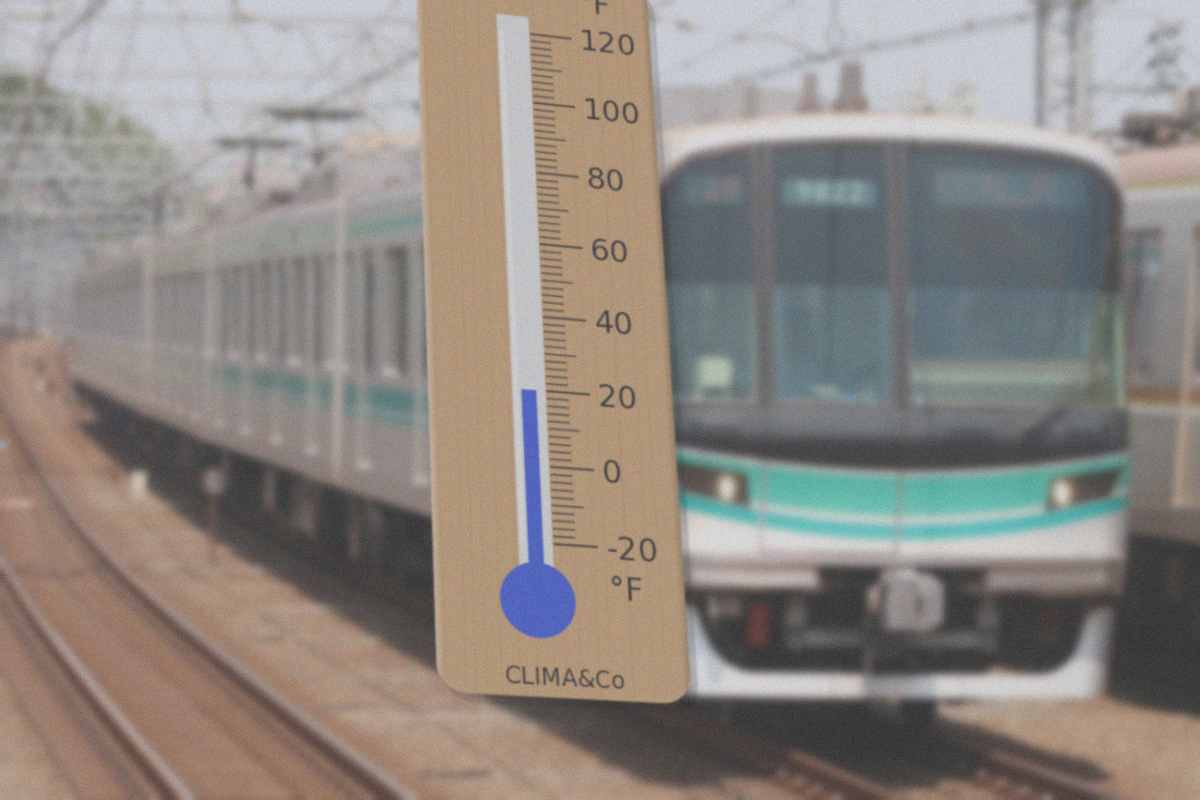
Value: 20 °F
